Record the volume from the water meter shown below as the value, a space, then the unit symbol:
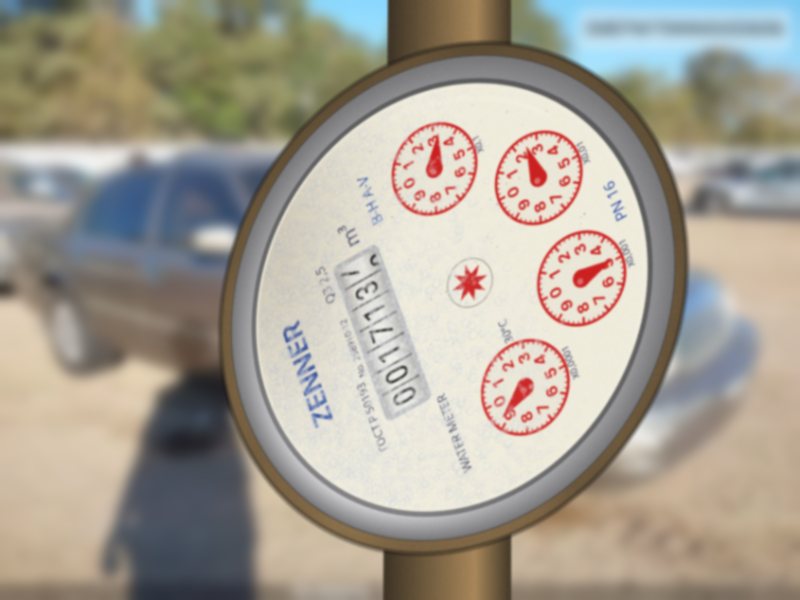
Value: 17137.3249 m³
